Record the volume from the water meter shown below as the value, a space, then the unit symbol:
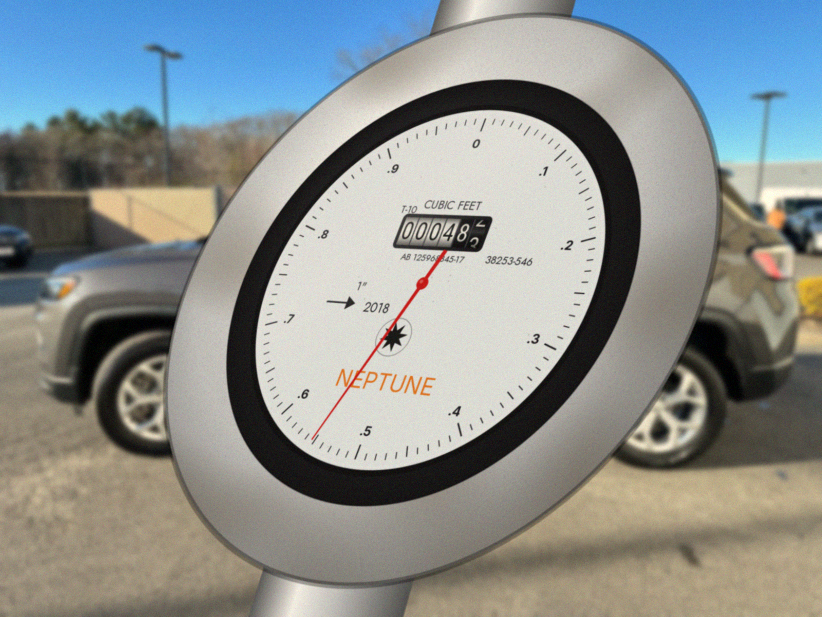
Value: 482.55 ft³
